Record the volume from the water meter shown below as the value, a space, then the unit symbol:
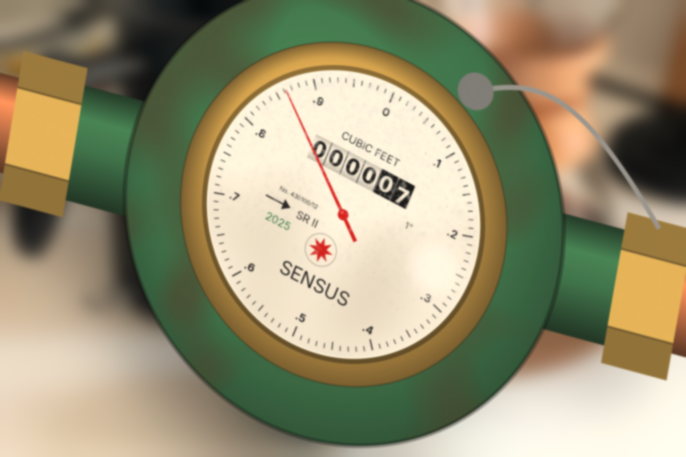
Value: 6.86 ft³
